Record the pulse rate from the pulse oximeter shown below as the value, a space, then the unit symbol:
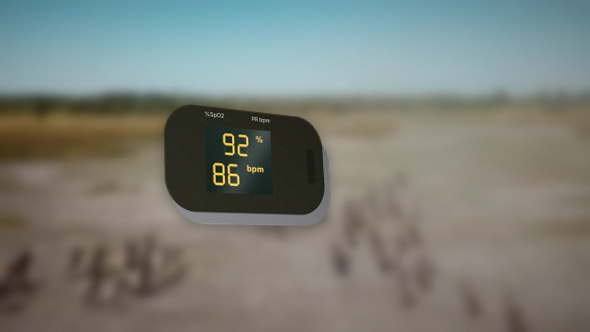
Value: 86 bpm
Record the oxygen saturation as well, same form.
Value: 92 %
